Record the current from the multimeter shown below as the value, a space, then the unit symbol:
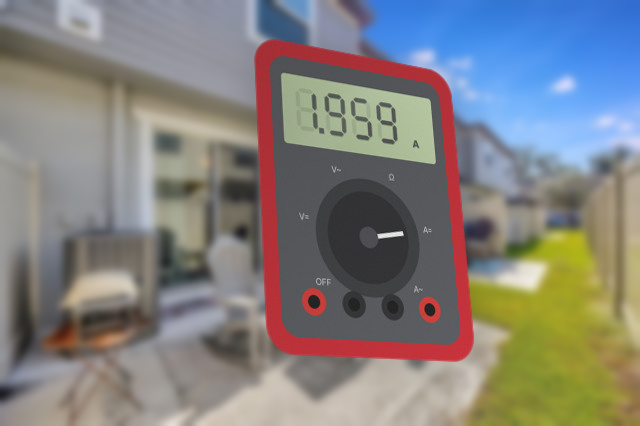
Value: 1.959 A
